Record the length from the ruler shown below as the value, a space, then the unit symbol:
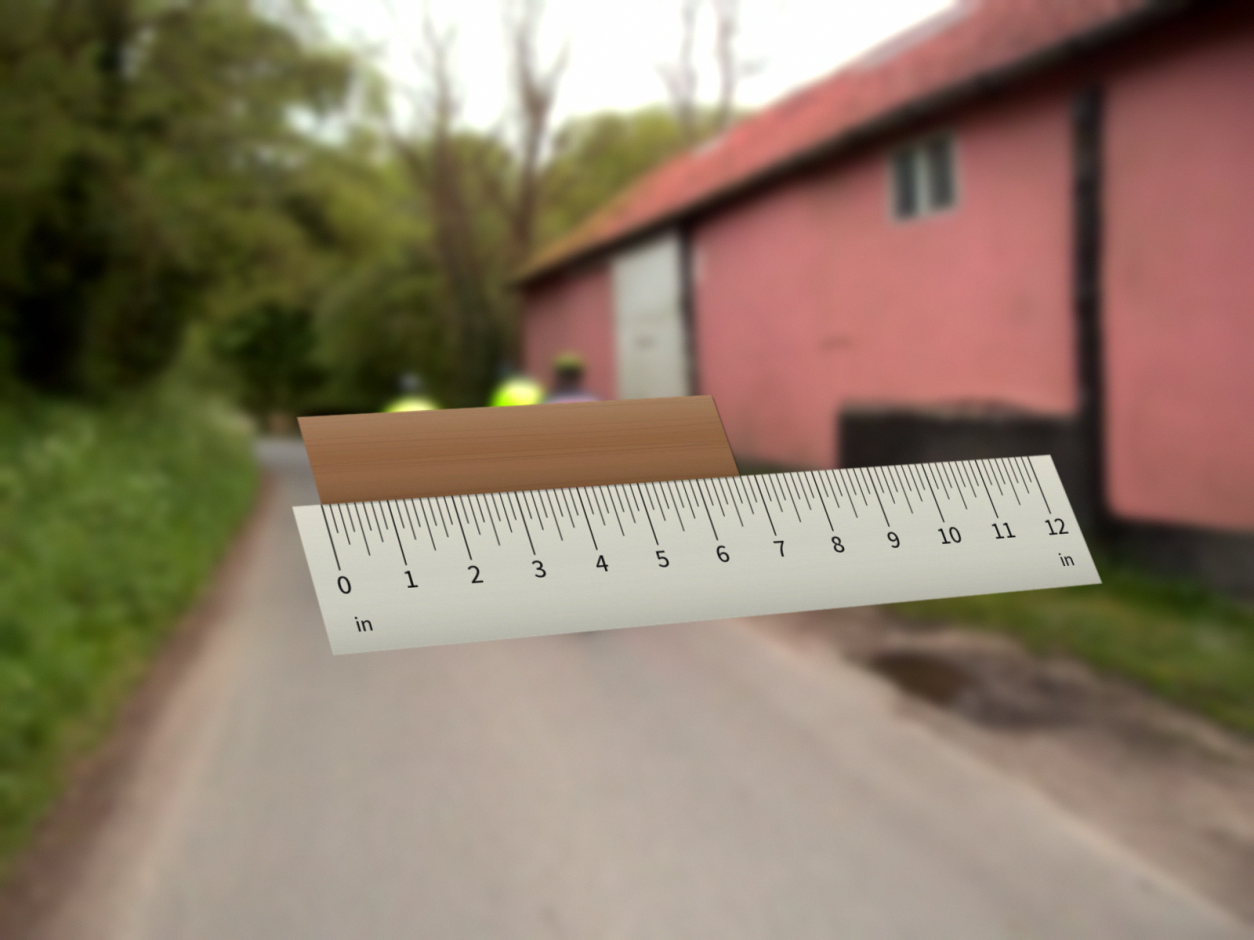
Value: 6.75 in
